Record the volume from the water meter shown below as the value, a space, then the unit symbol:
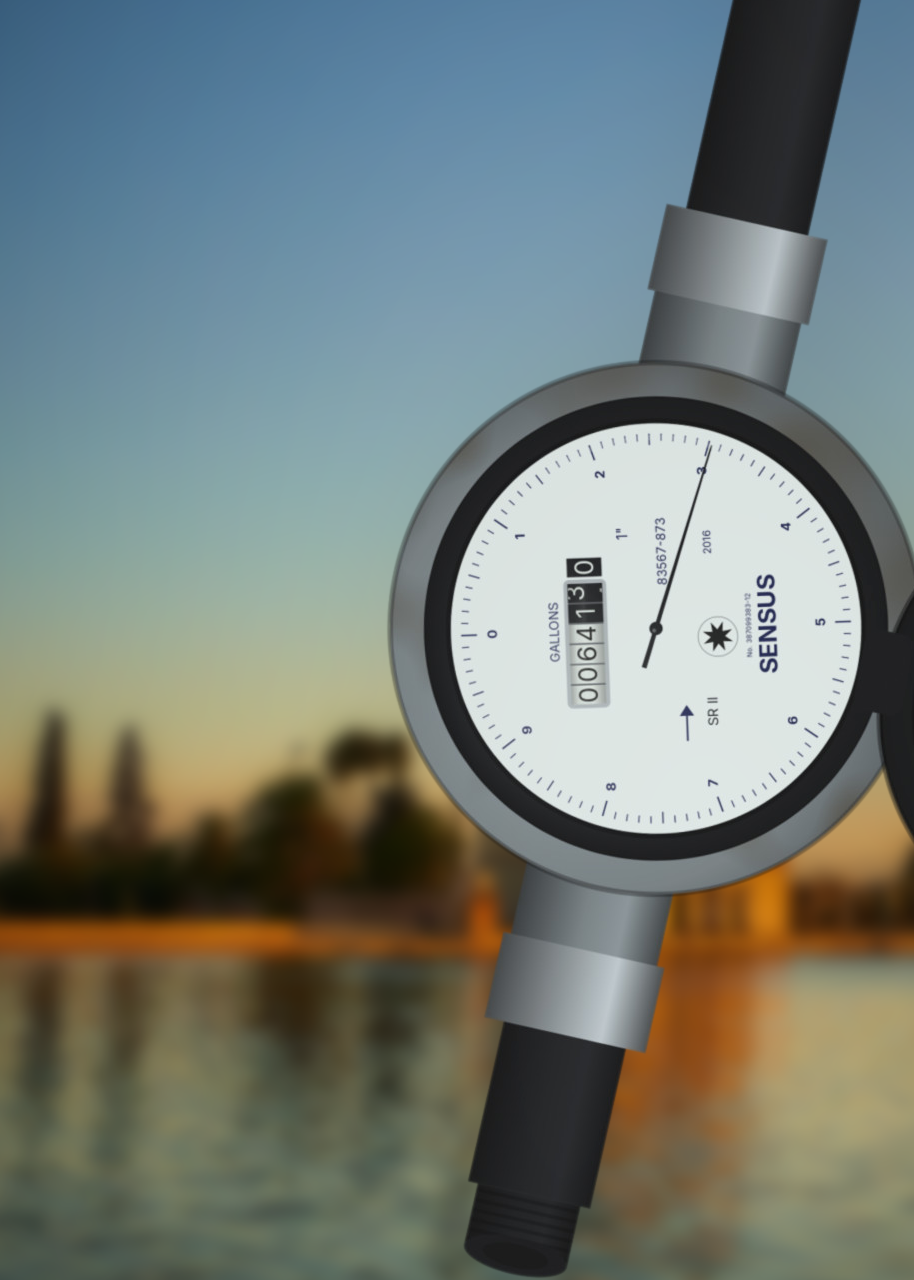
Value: 64133.0 gal
